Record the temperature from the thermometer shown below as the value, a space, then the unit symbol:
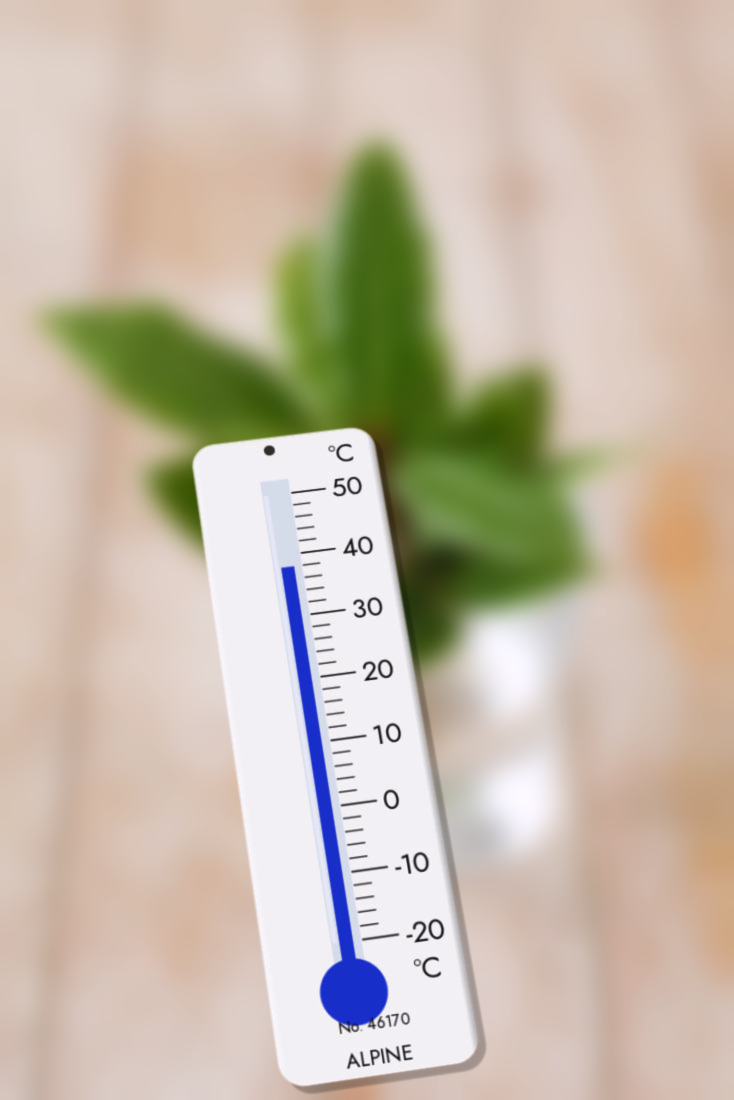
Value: 38 °C
